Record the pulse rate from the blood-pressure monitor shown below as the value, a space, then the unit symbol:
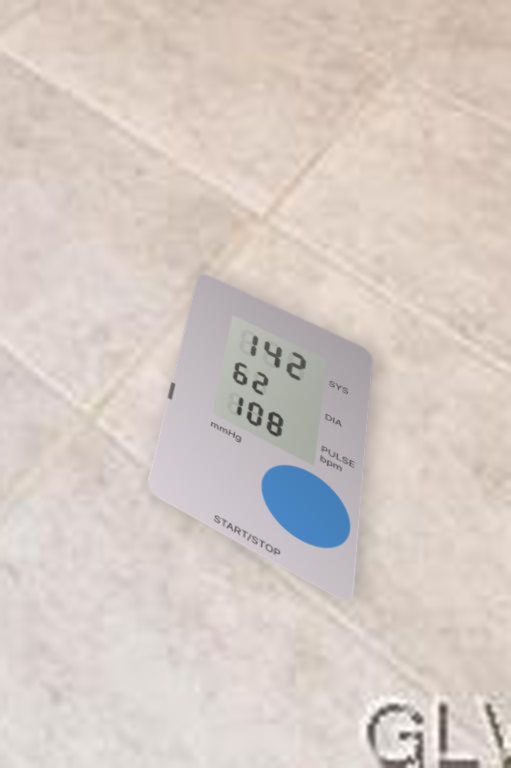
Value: 108 bpm
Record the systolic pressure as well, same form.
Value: 142 mmHg
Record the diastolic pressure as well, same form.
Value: 62 mmHg
